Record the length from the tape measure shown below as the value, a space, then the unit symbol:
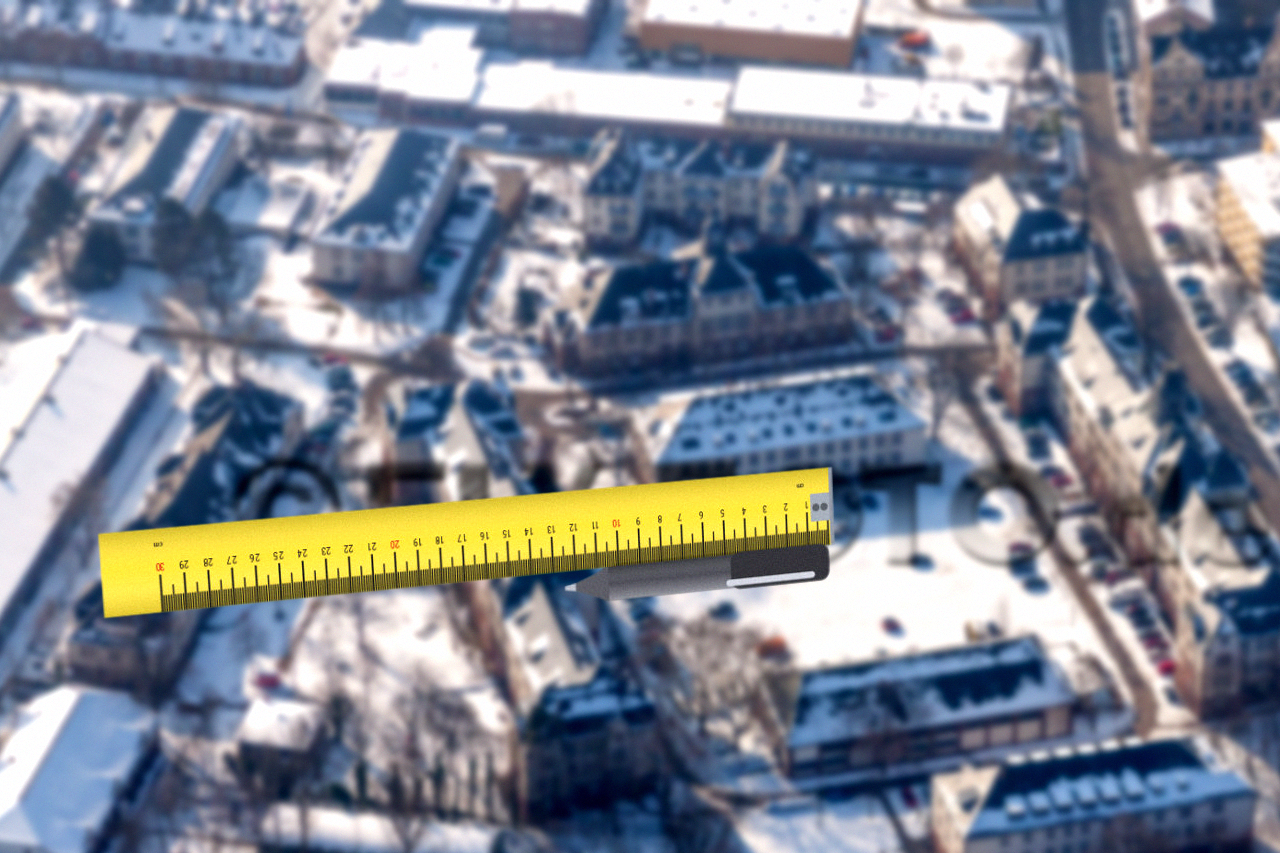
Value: 12.5 cm
